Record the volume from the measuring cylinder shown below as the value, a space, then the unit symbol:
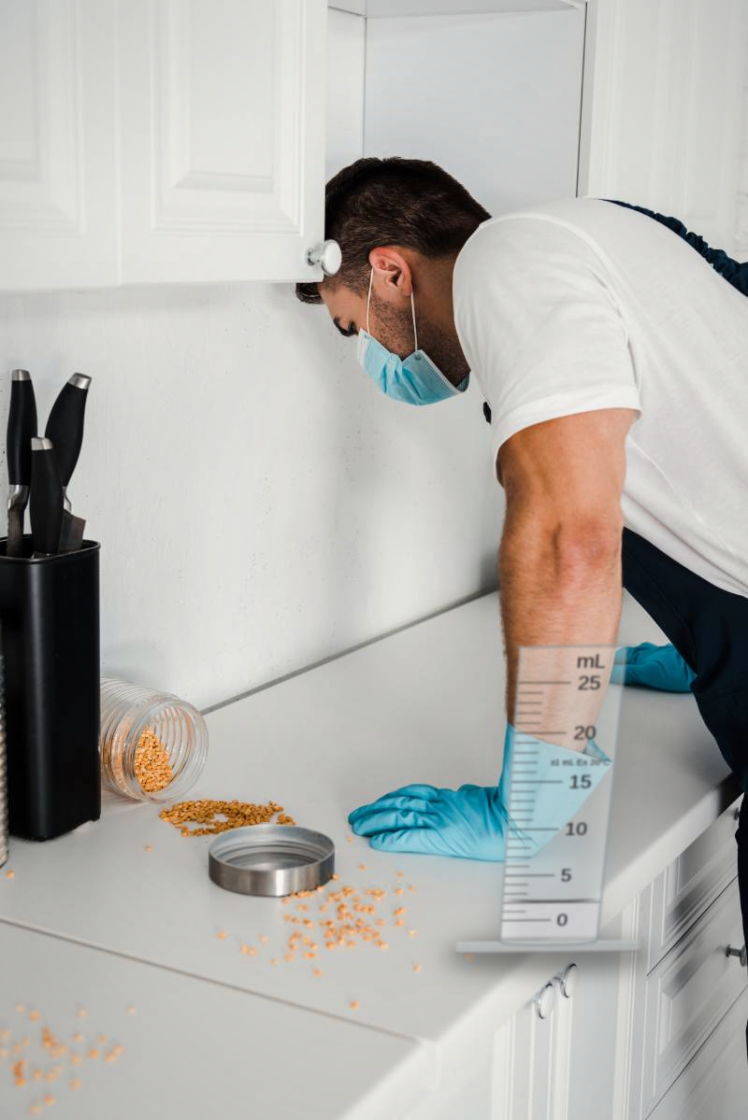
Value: 2 mL
